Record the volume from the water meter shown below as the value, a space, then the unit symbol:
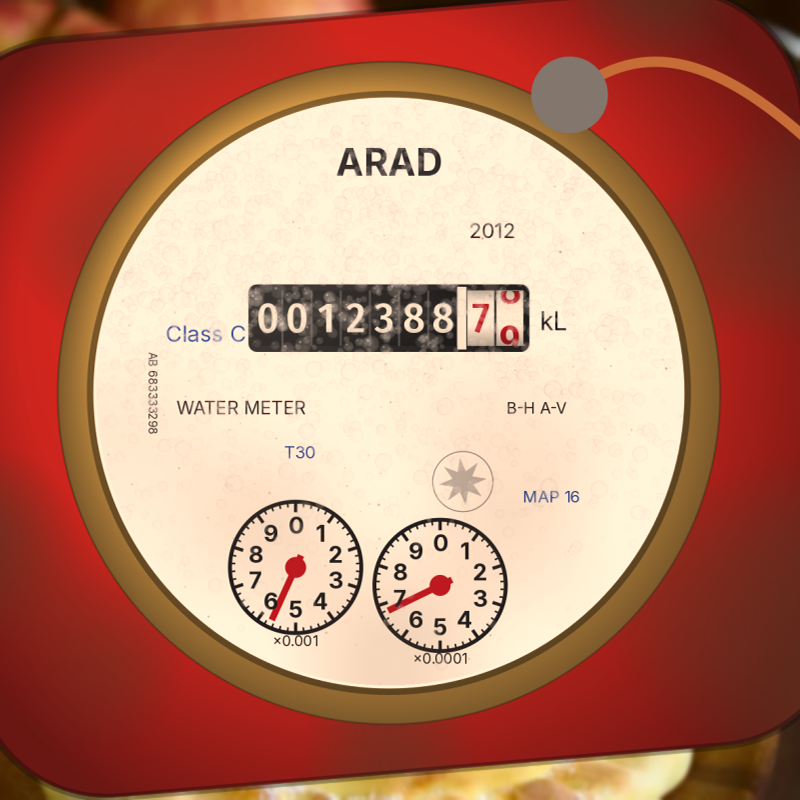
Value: 12388.7856 kL
